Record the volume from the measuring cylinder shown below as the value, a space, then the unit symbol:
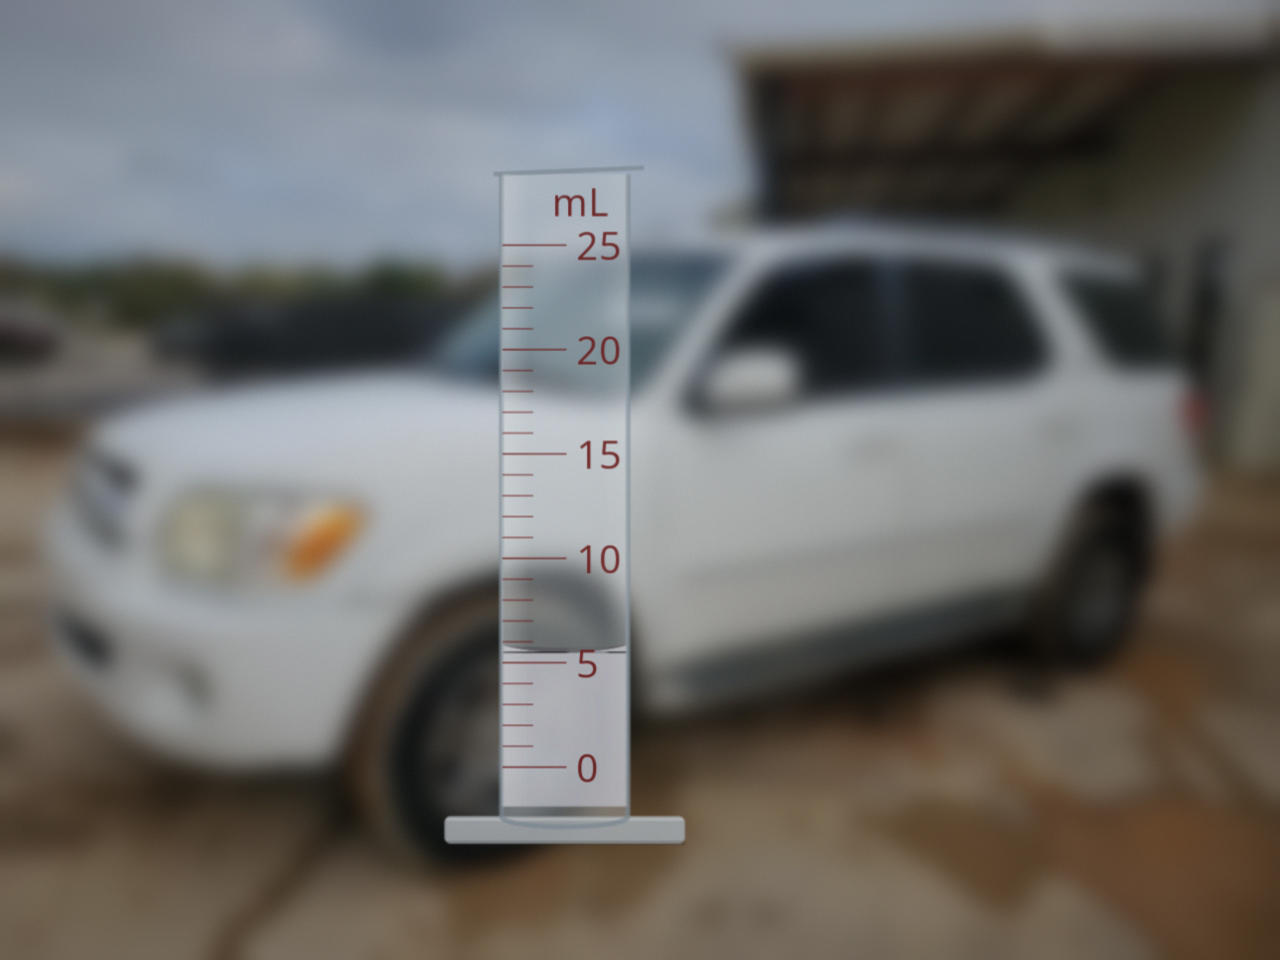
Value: 5.5 mL
